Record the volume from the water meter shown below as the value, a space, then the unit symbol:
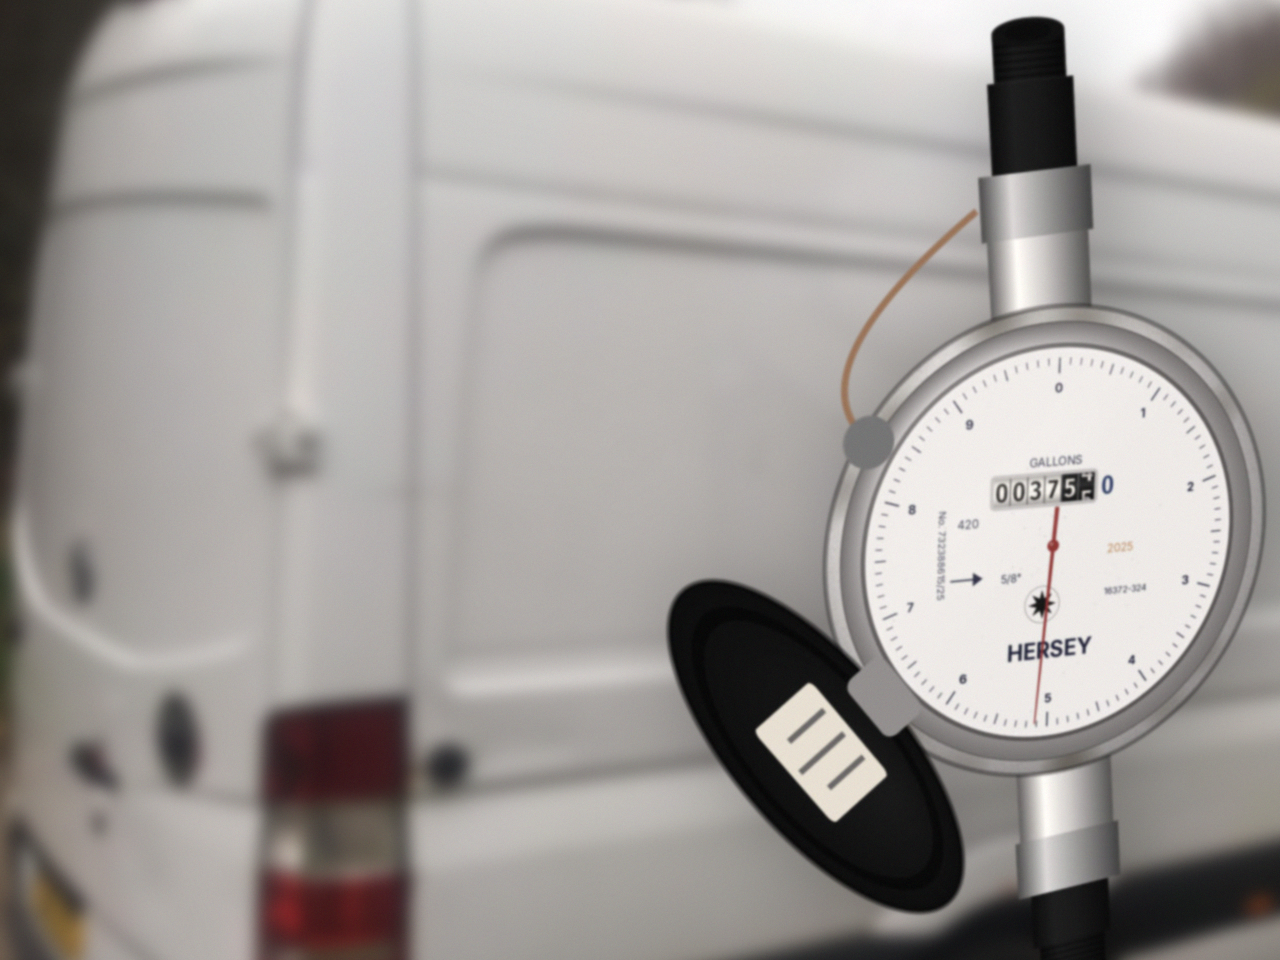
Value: 37545.1 gal
